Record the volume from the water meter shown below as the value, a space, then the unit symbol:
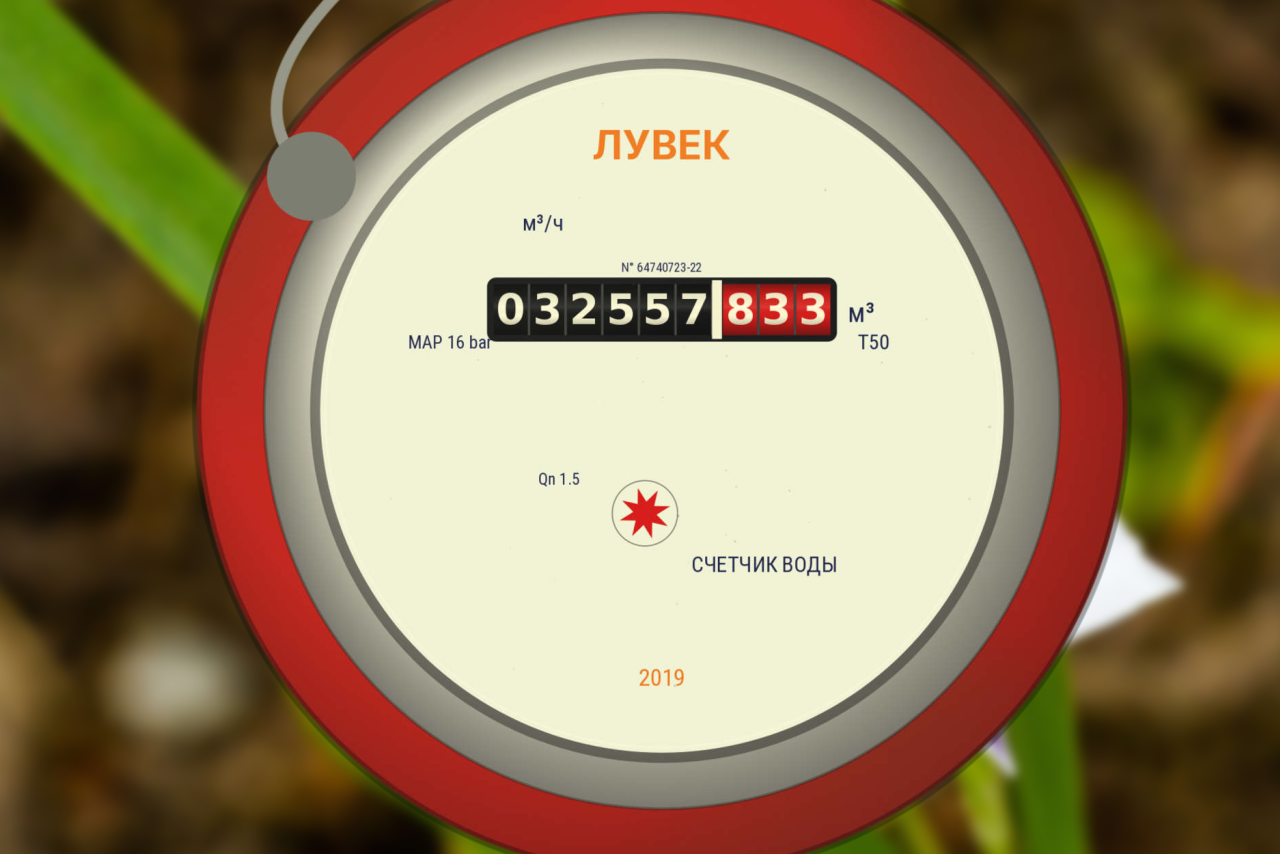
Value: 32557.833 m³
